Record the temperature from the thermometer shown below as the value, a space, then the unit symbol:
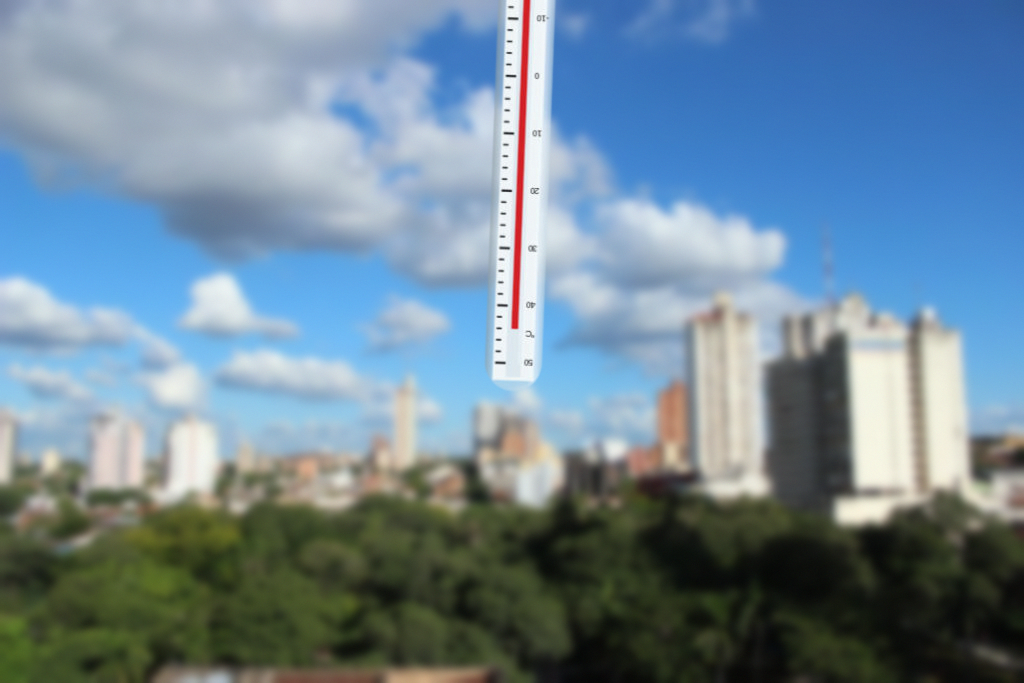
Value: 44 °C
